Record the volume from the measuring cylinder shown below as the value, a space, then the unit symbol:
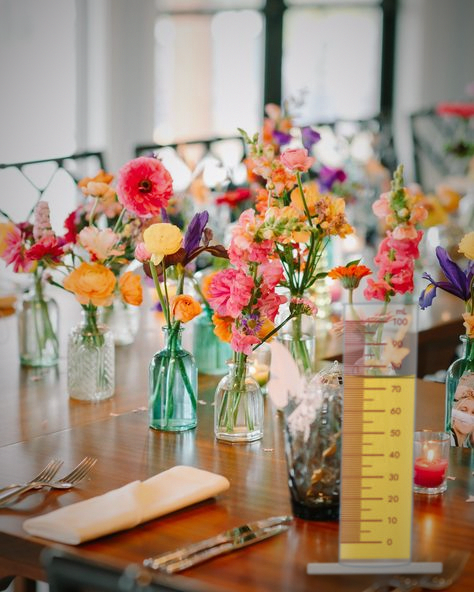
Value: 75 mL
